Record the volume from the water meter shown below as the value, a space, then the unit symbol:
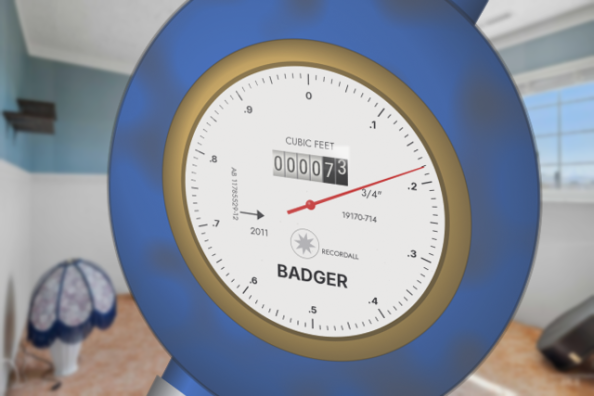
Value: 73.18 ft³
